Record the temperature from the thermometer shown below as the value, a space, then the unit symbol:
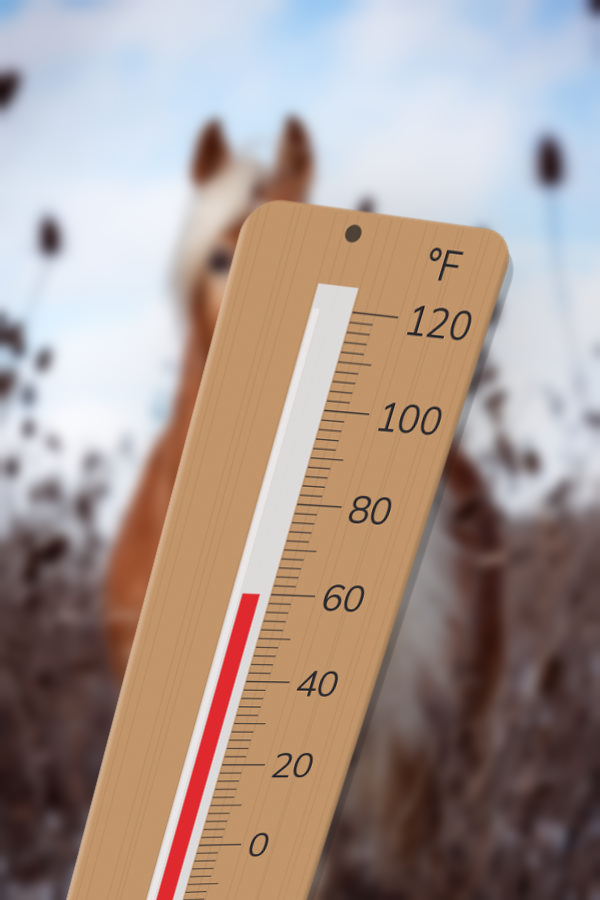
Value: 60 °F
